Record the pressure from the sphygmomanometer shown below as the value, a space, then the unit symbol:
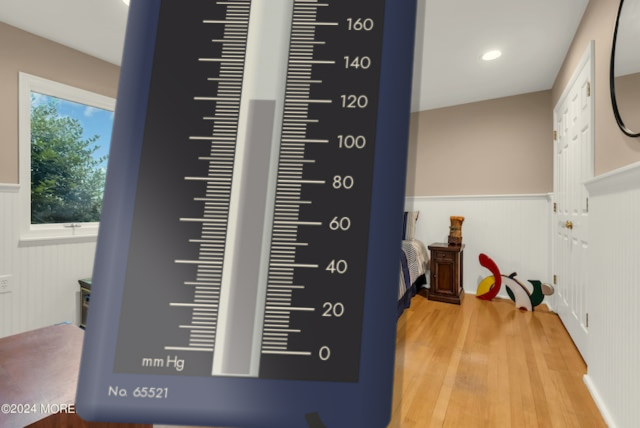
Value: 120 mmHg
